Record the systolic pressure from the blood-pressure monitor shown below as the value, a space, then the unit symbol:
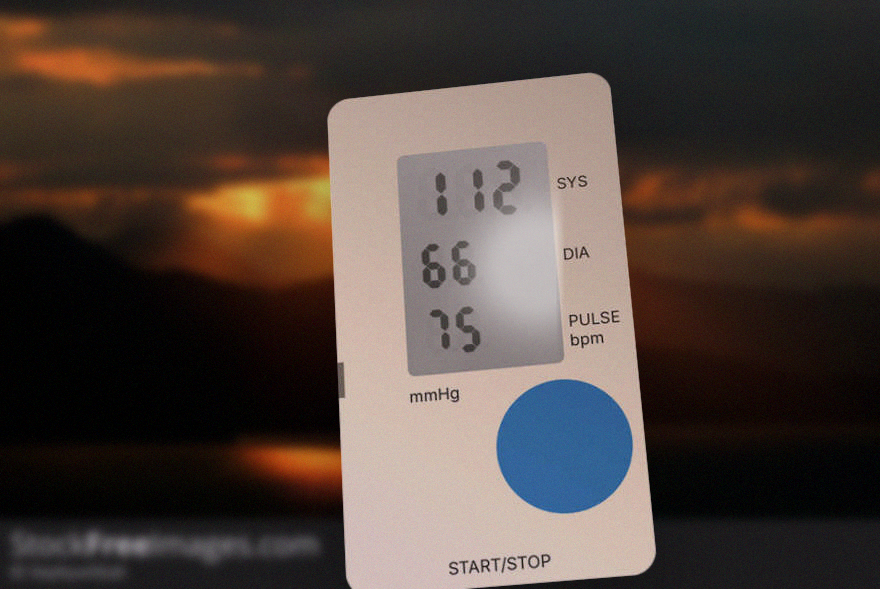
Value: 112 mmHg
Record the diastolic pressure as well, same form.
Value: 66 mmHg
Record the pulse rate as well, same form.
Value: 75 bpm
